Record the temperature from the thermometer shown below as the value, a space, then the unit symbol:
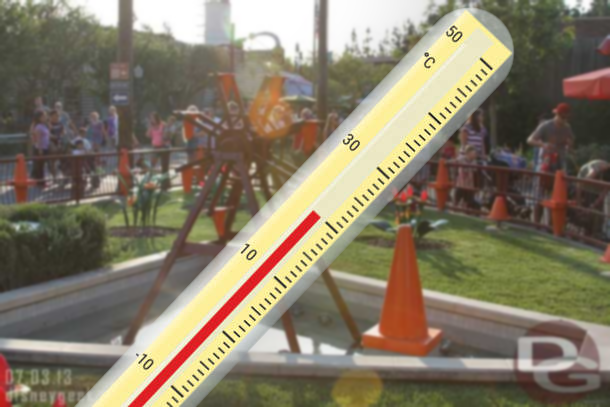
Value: 20 °C
